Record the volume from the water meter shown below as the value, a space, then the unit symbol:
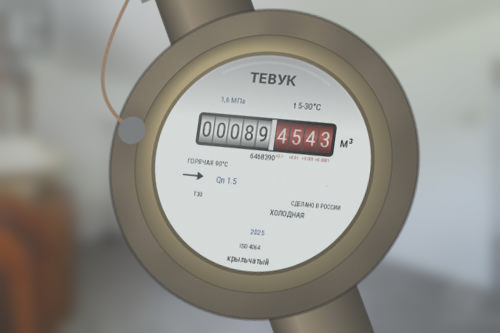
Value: 89.4543 m³
